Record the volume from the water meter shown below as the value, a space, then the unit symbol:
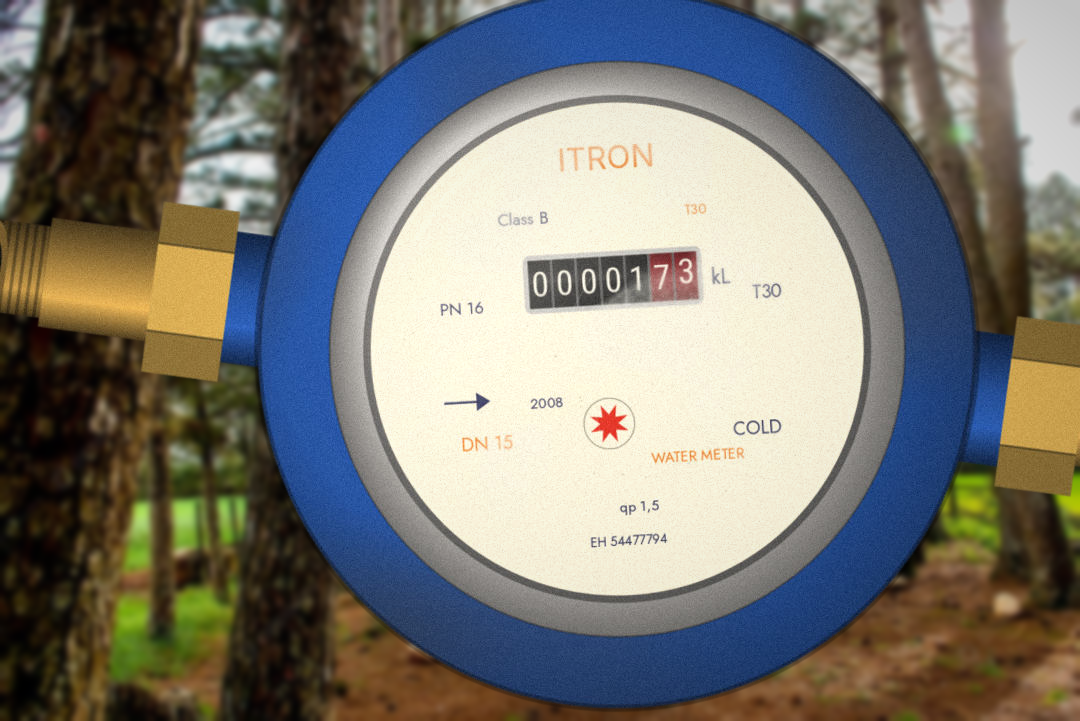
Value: 1.73 kL
